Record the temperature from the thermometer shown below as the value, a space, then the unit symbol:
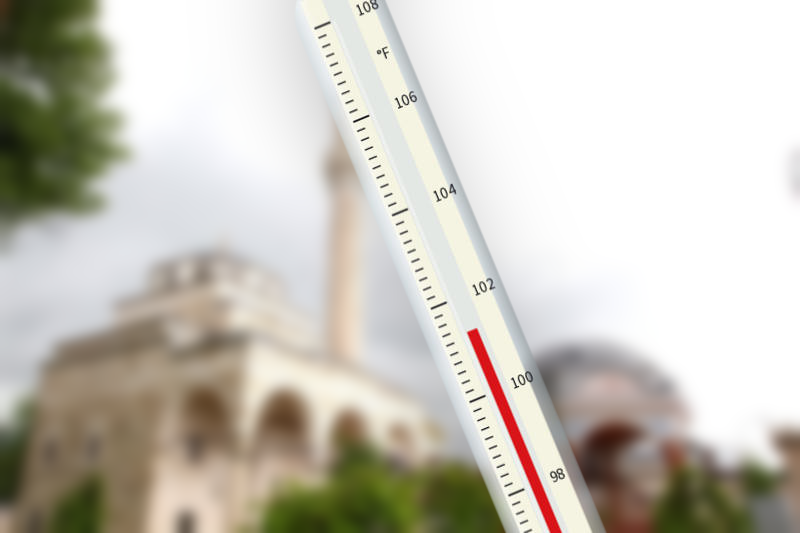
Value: 101.3 °F
